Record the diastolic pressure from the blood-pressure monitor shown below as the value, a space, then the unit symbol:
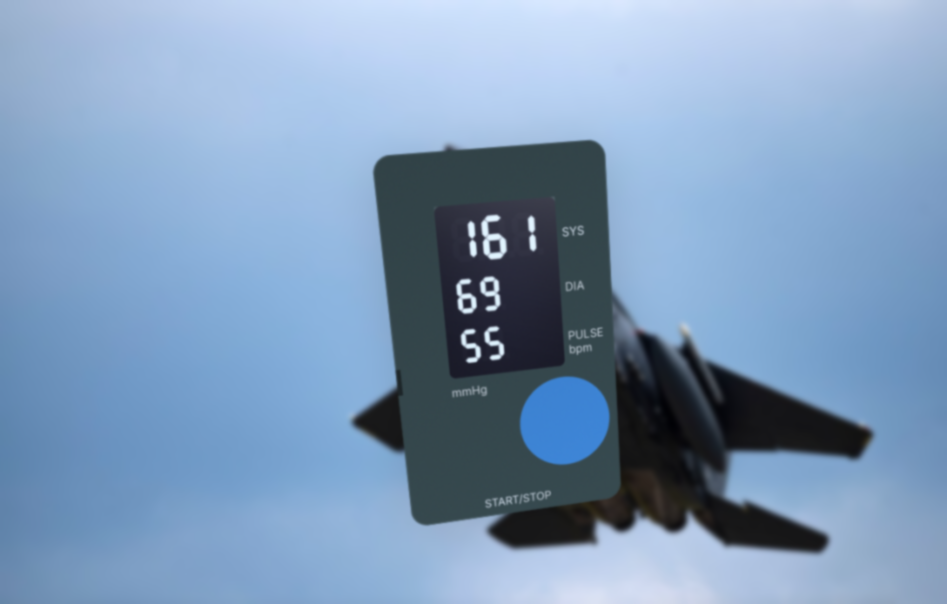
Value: 69 mmHg
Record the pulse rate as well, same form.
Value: 55 bpm
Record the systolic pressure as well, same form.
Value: 161 mmHg
